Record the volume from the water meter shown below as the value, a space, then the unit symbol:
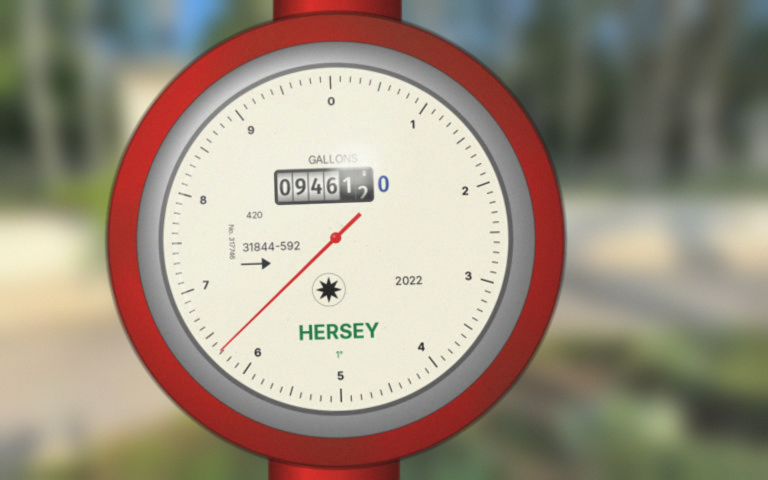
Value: 946116.3 gal
